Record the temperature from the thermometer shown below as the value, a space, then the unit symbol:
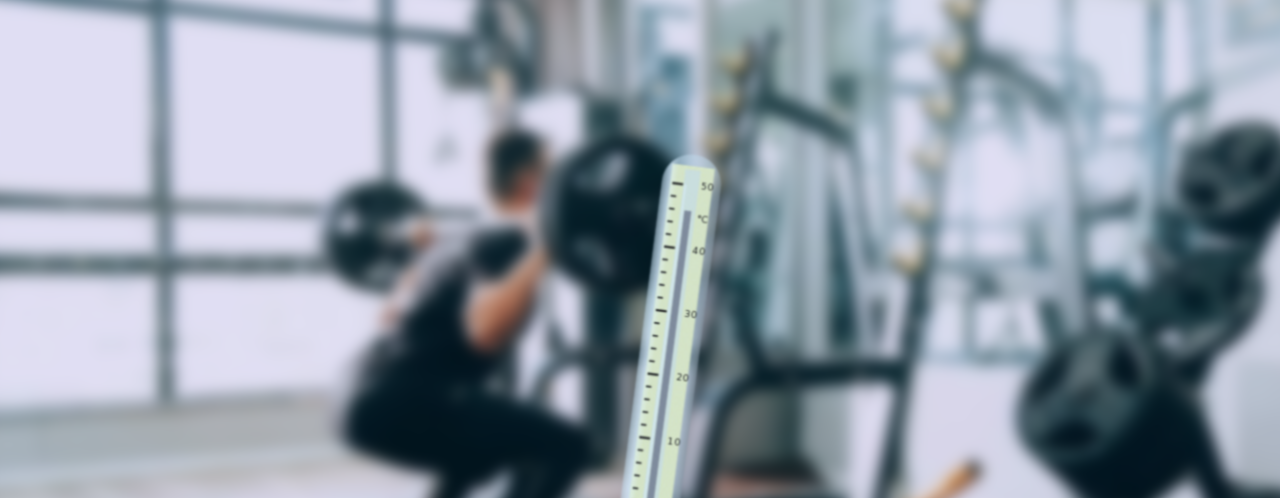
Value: 46 °C
